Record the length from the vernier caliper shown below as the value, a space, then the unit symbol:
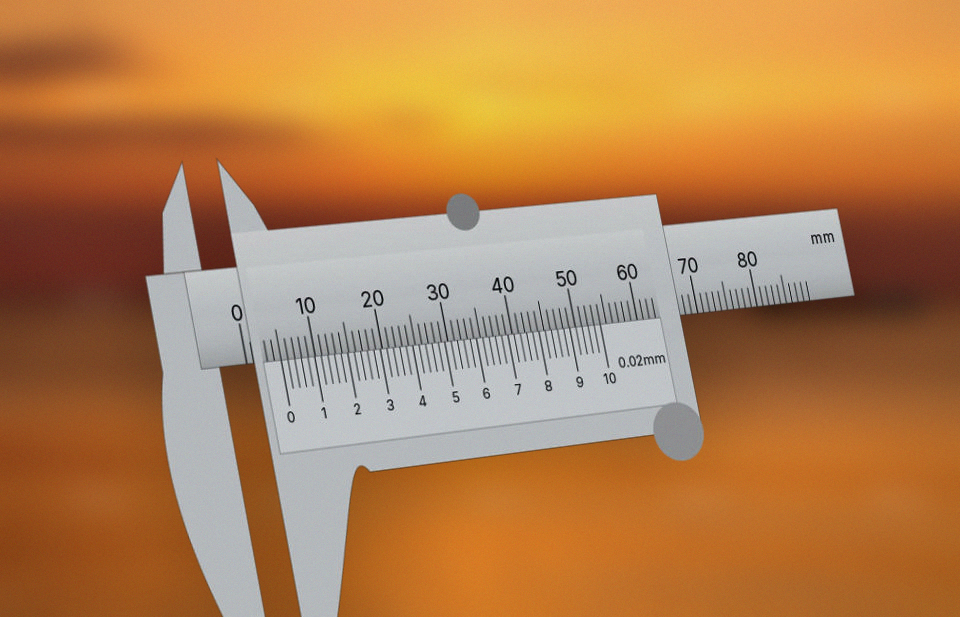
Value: 5.0 mm
